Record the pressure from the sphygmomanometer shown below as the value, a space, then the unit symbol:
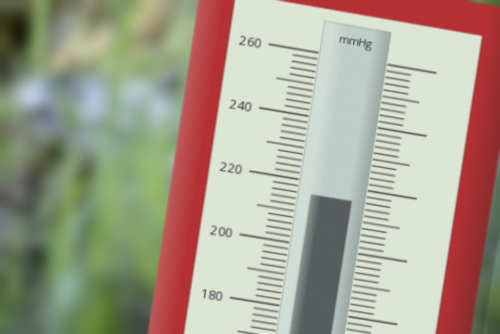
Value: 216 mmHg
